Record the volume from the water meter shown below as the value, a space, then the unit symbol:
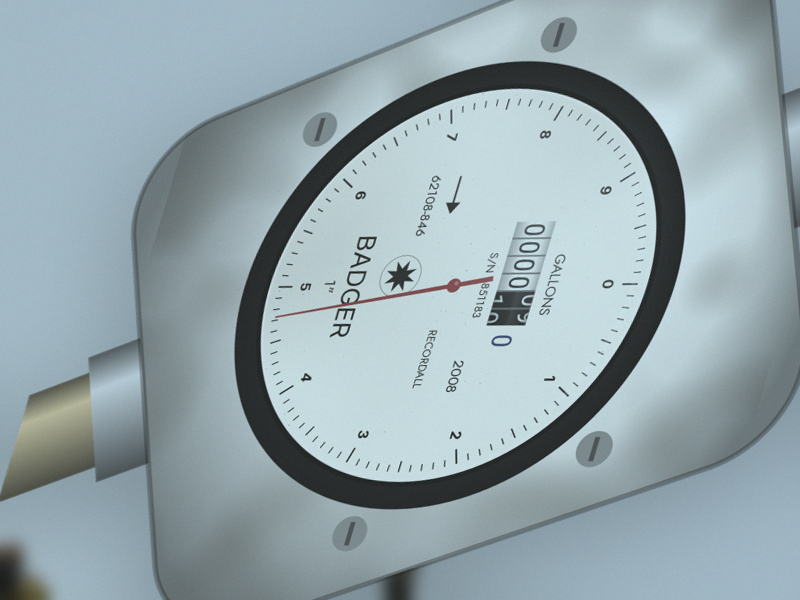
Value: 94.7 gal
